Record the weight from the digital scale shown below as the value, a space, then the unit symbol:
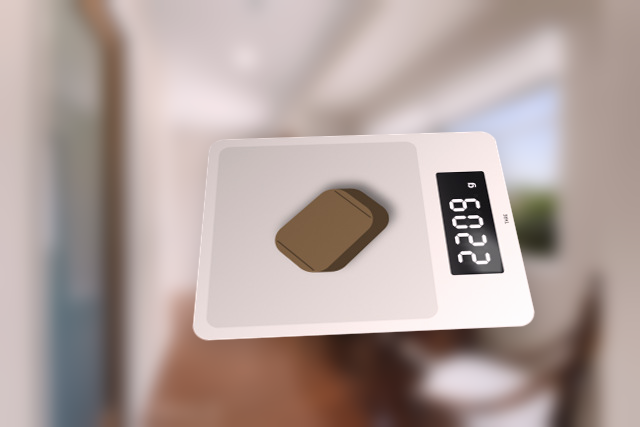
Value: 2209 g
